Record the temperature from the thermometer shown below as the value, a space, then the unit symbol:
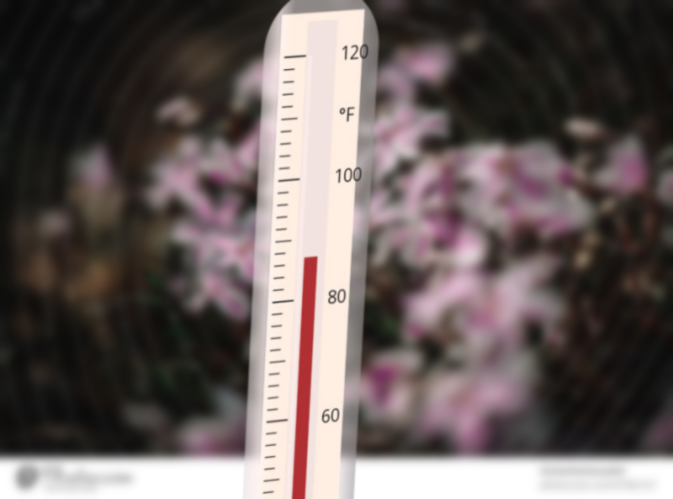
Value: 87 °F
